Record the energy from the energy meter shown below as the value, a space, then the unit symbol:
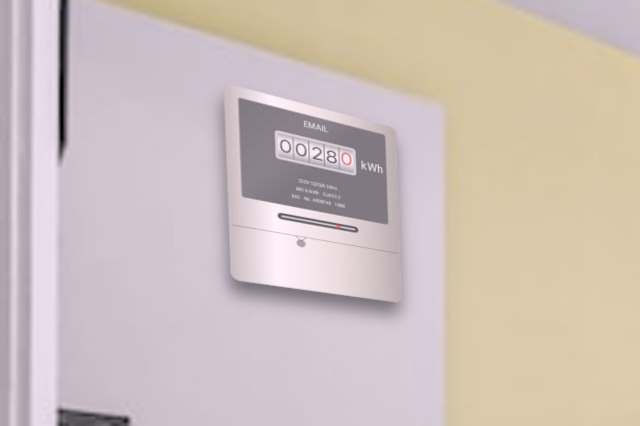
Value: 28.0 kWh
